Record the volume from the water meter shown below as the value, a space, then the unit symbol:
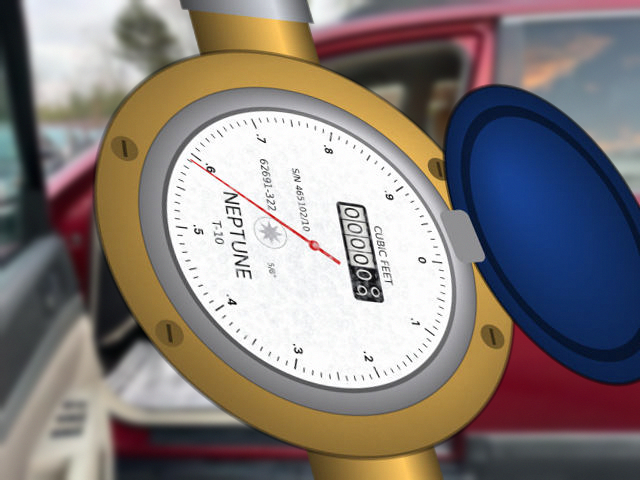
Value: 8.59 ft³
